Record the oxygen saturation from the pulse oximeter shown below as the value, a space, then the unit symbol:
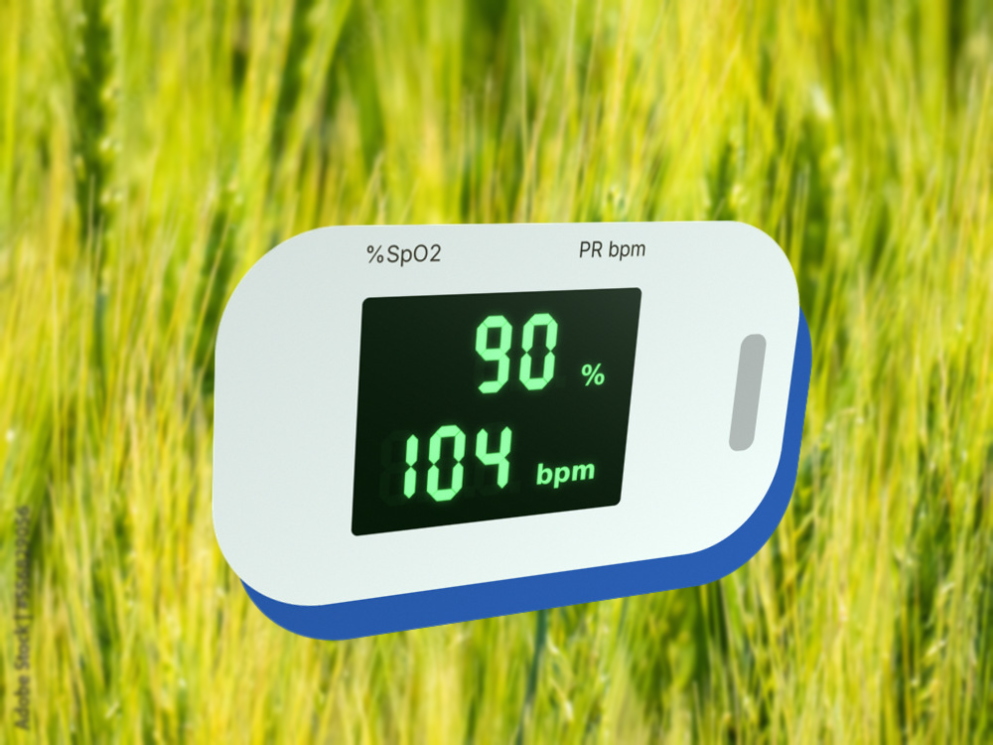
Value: 90 %
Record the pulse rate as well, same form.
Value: 104 bpm
